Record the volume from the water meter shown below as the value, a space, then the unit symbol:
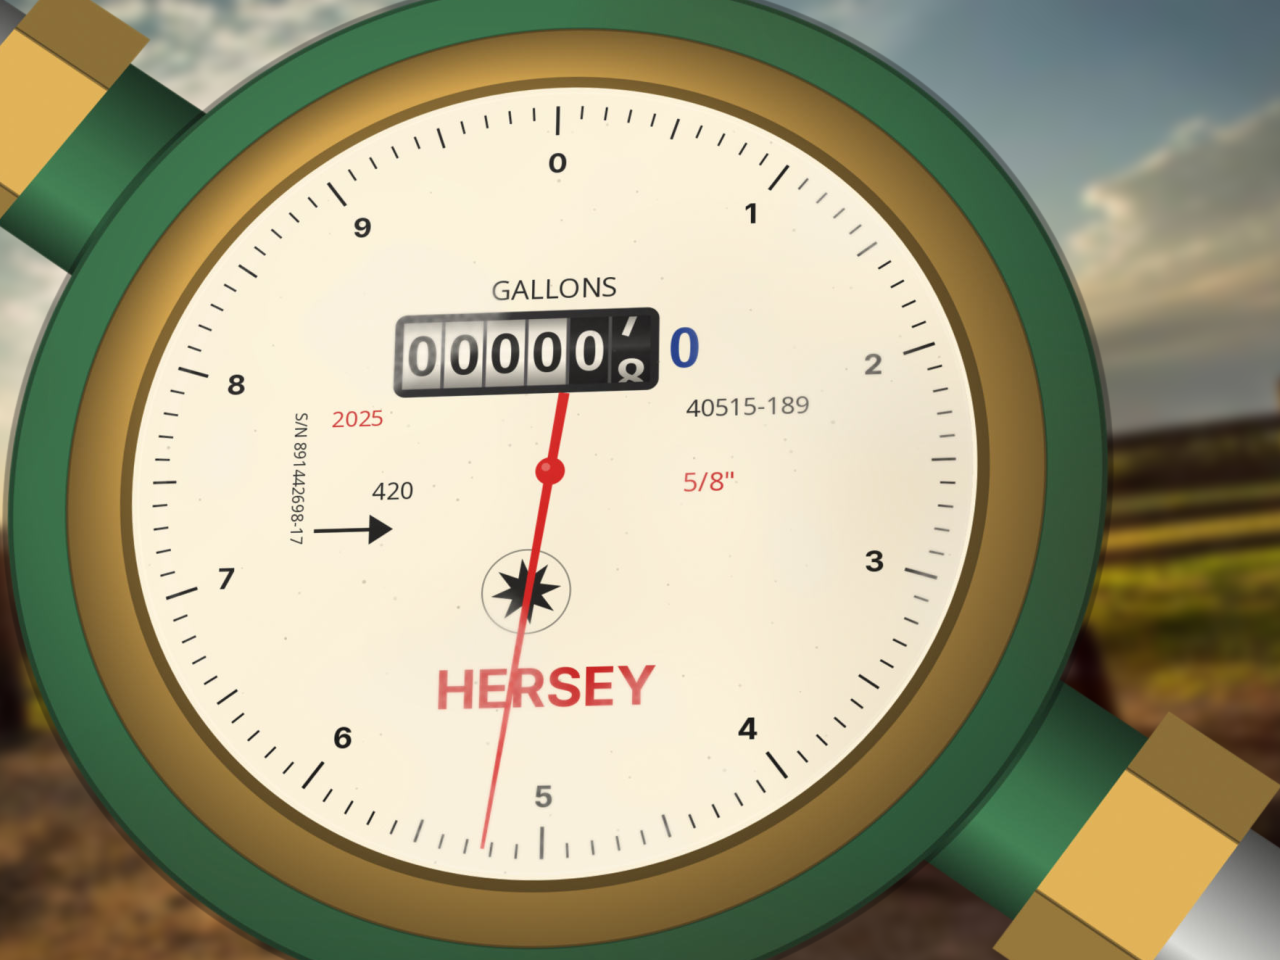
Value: 75.2 gal
